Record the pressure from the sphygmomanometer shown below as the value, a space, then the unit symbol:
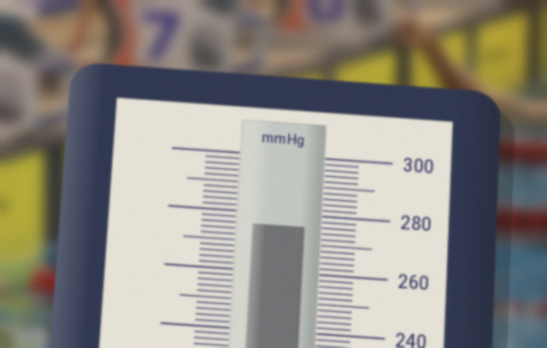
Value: 276 mmHg
